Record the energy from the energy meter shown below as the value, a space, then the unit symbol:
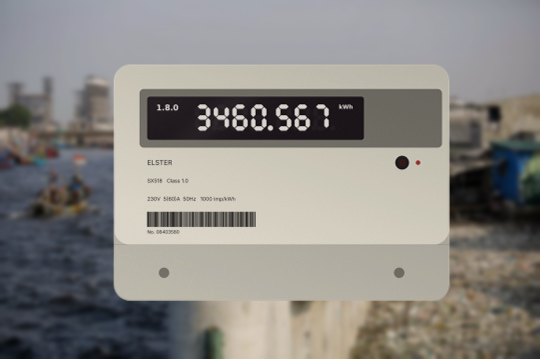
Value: 3460.567 kWh
